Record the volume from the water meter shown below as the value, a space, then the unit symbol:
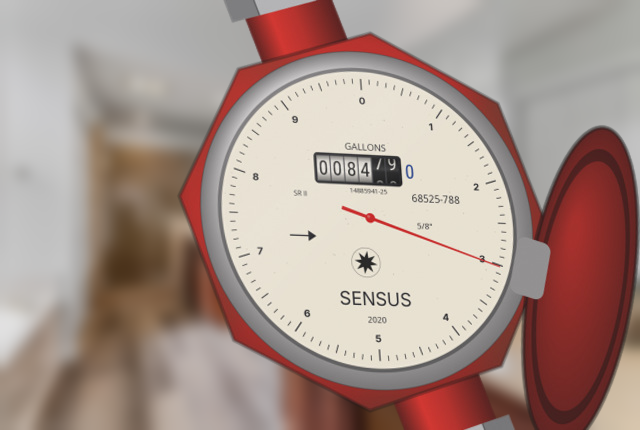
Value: 84793.0 gal
